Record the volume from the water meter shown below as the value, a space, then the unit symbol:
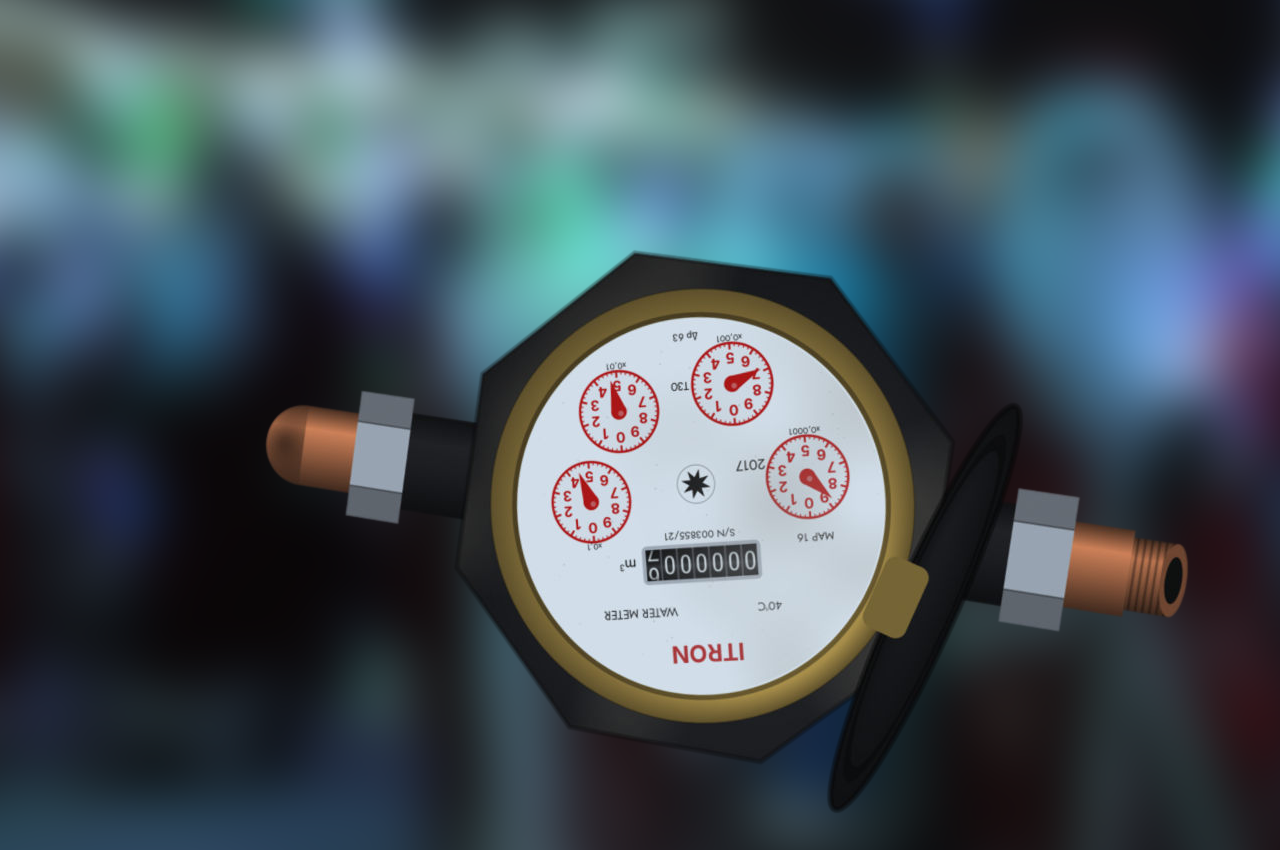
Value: 6.4468 m³
